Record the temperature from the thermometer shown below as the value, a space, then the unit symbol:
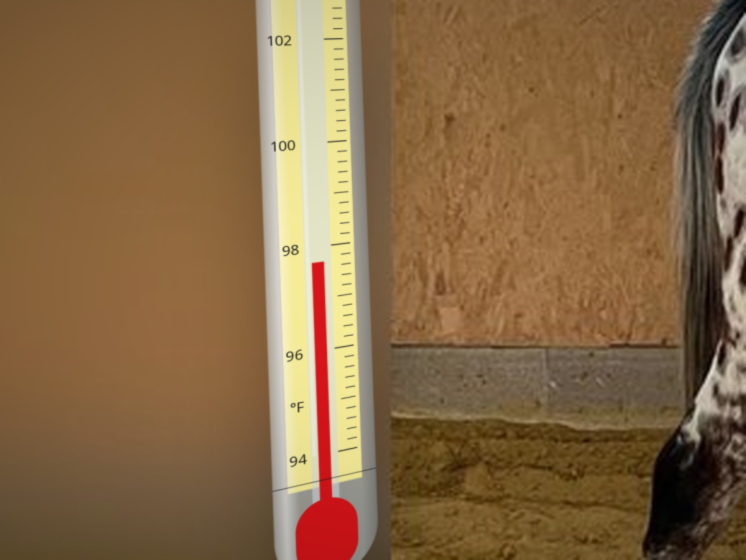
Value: 97.7 °F
